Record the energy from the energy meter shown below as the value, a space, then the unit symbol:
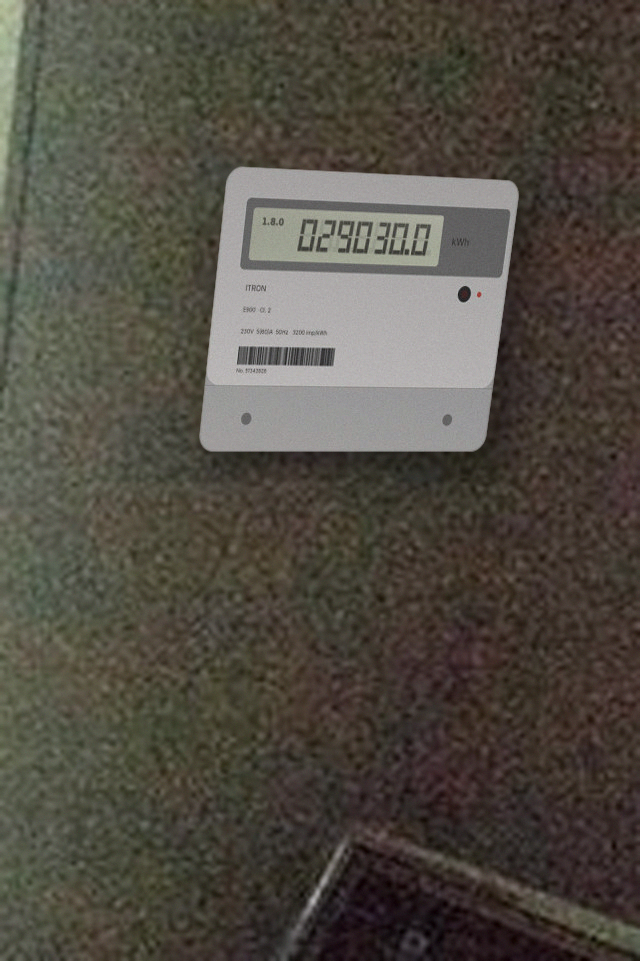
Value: 29030.0 kWh
